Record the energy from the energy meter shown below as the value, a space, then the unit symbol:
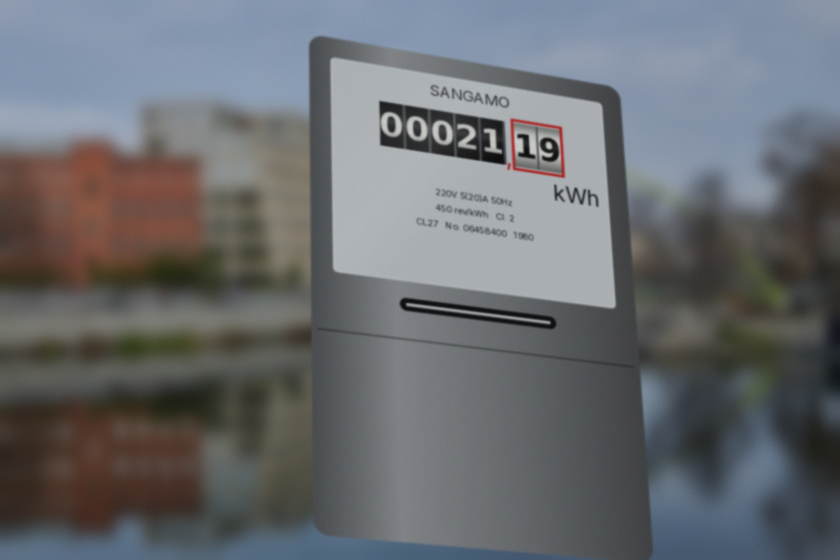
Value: 21.19 kWh
